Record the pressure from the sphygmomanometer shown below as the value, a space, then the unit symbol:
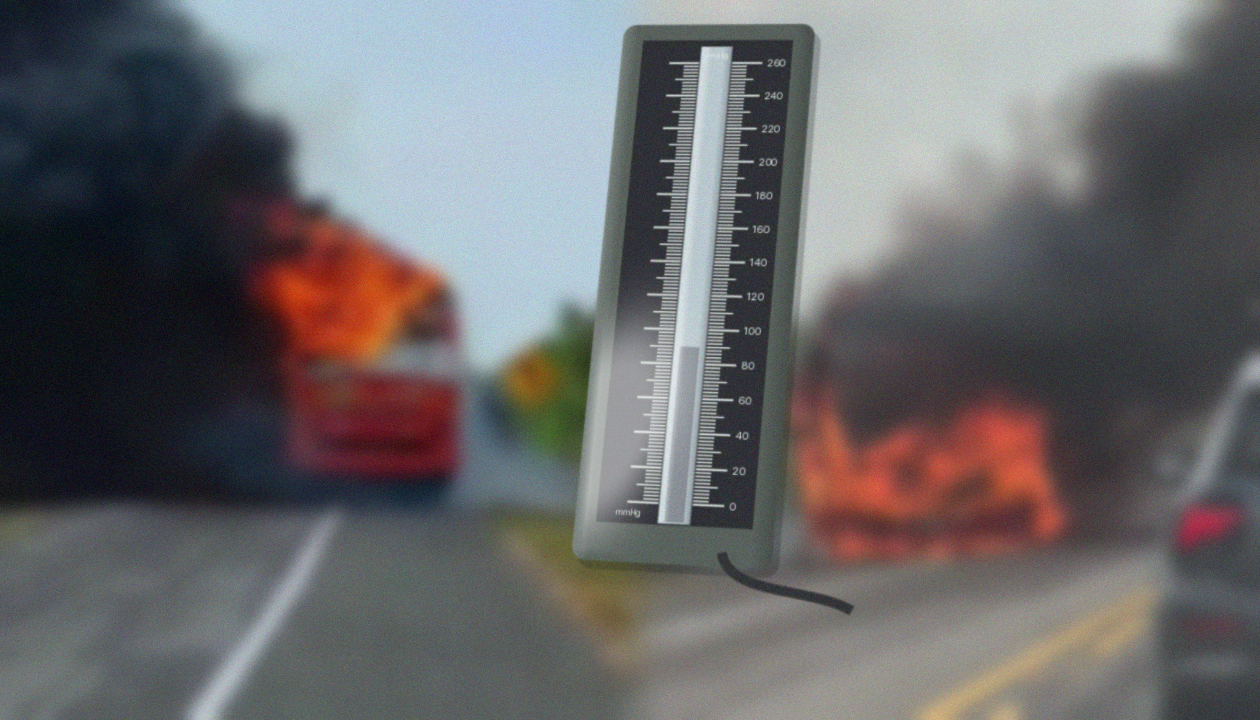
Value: 90 mmHg
